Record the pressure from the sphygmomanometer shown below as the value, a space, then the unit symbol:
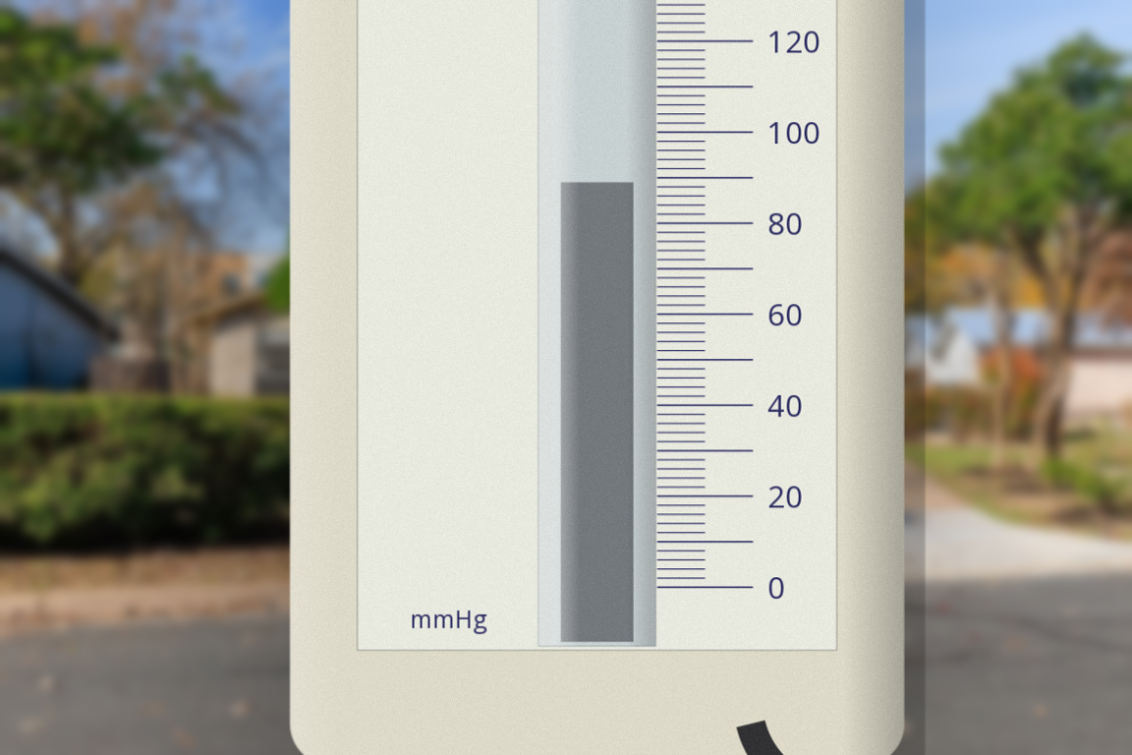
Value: 89 mmHg
